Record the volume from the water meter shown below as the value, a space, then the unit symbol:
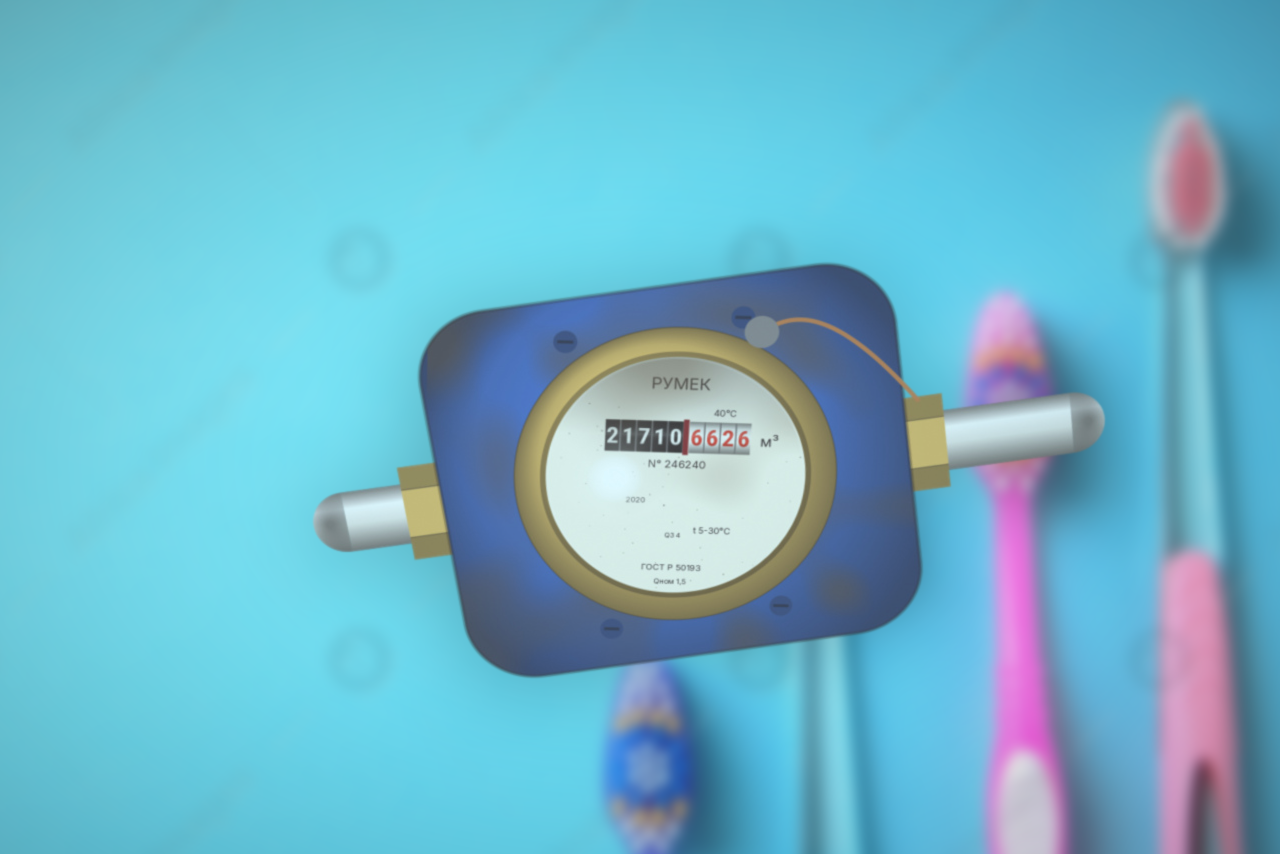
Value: 21710.6626 m³
